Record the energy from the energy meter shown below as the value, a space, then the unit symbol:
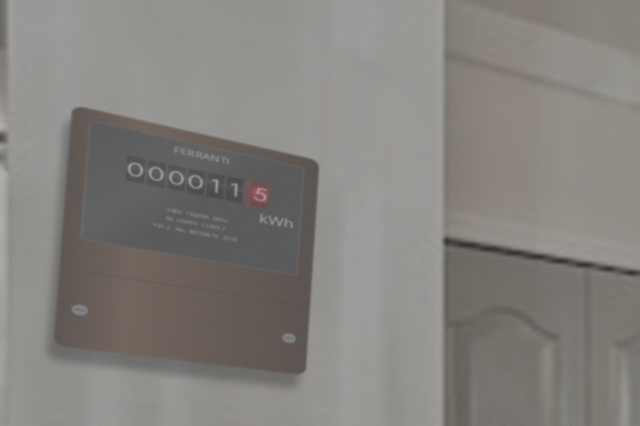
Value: 11.5 kWh
